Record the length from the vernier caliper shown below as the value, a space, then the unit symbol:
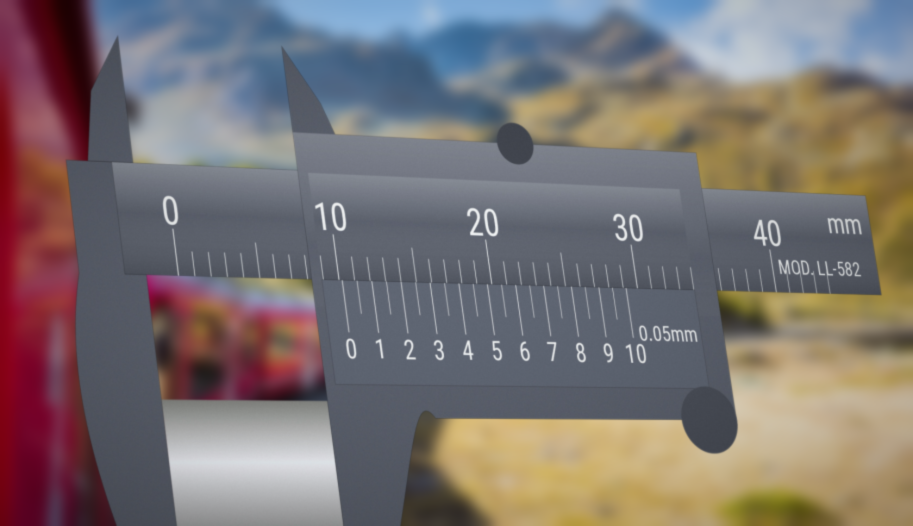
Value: 10.2 mm
